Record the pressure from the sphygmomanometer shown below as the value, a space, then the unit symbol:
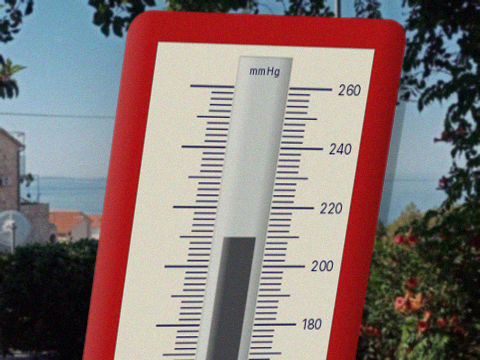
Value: 210 mmHg
